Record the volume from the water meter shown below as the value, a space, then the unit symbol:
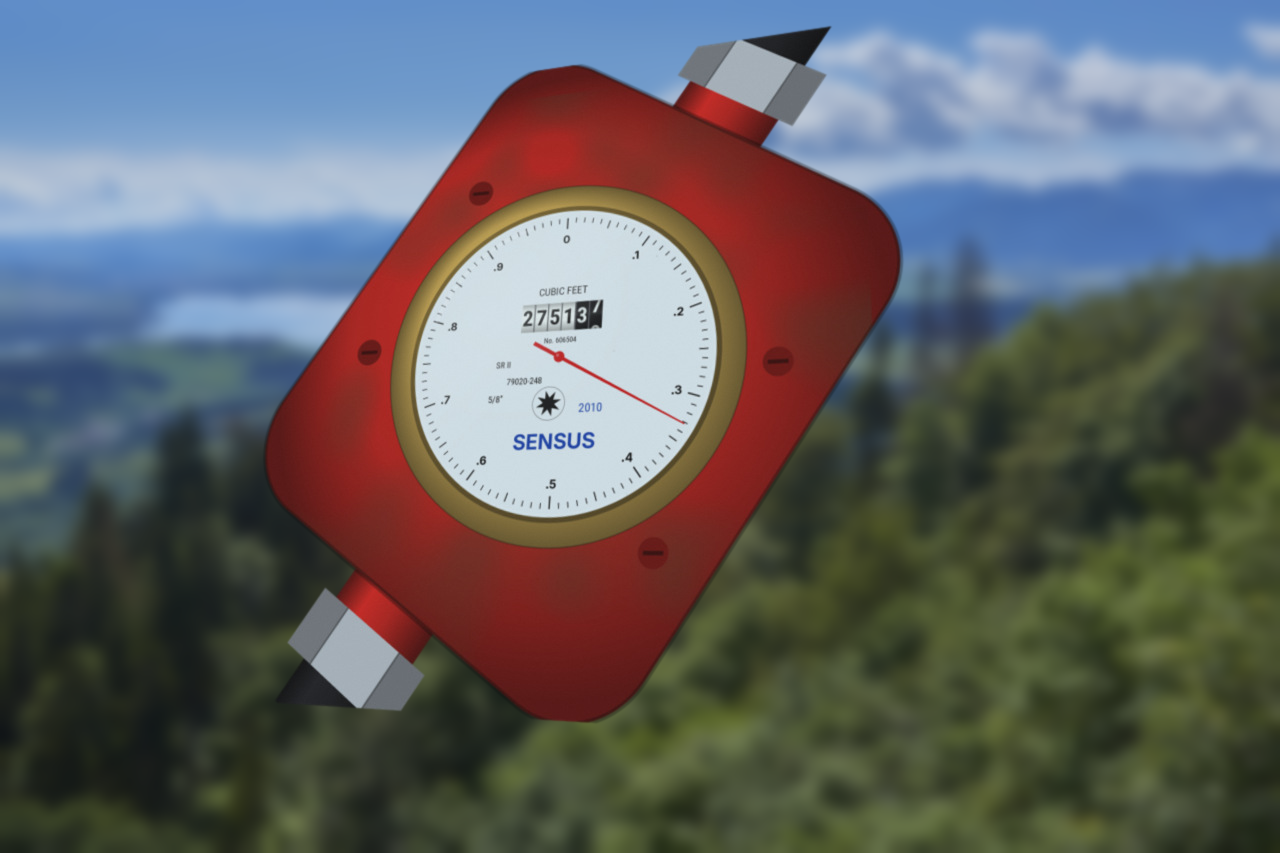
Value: 275137.33 ft³
